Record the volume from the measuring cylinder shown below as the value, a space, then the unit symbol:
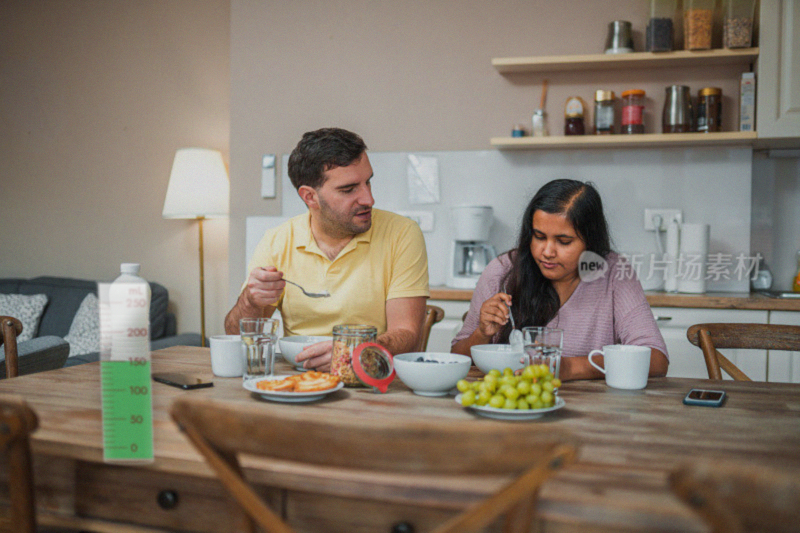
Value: 150 mL
